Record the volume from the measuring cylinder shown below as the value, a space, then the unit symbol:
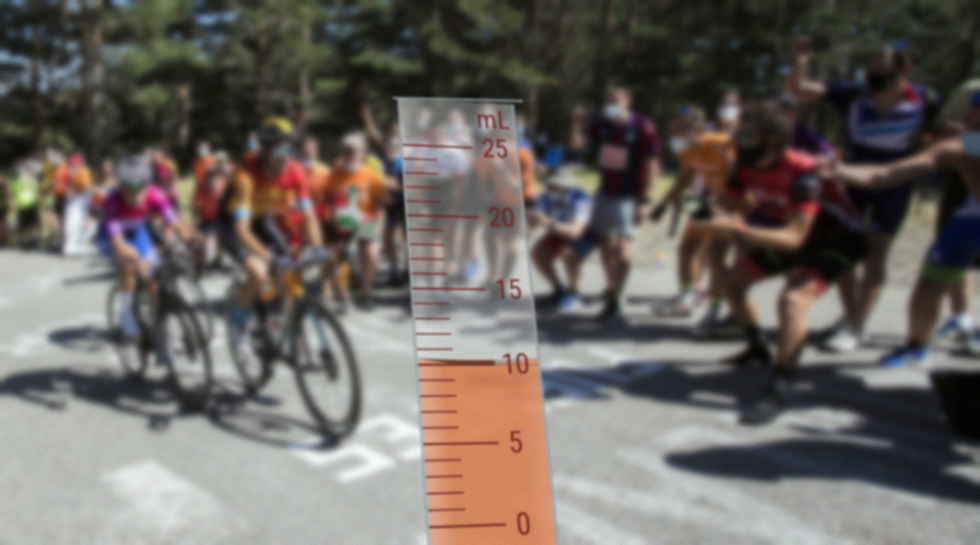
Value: 10 mL
